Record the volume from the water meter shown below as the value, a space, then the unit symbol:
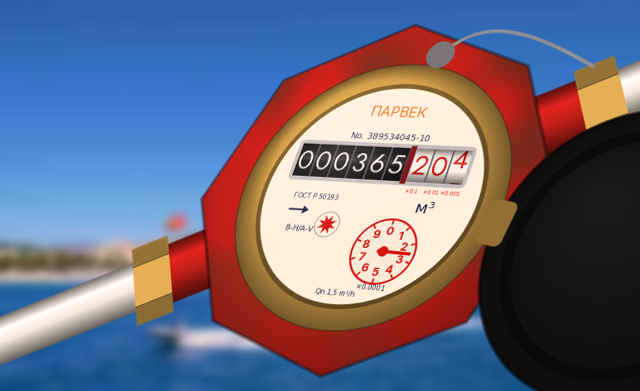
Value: 365.2042 m³
